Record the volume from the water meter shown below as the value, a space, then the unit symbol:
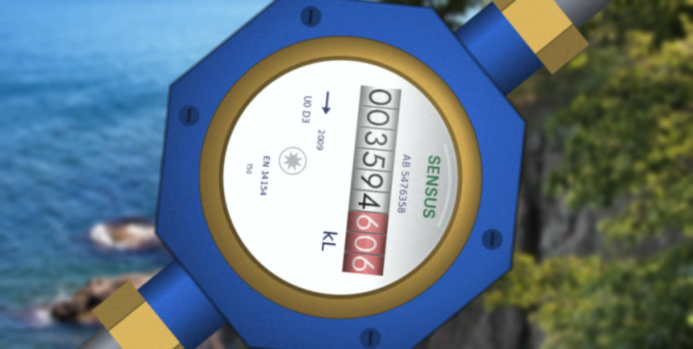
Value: 3594.606 kL
